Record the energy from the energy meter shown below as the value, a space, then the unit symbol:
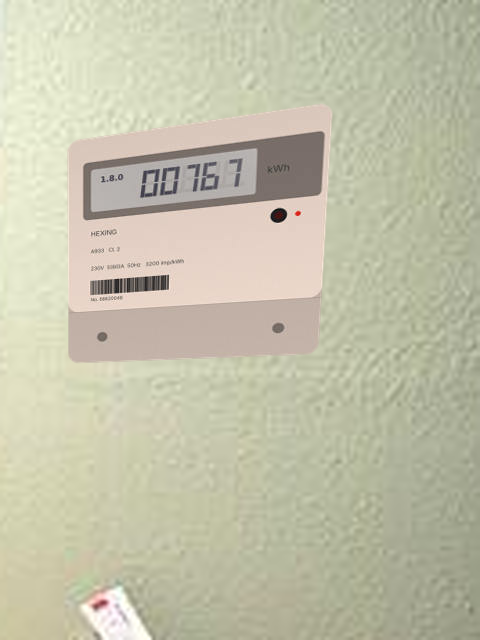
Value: 767 kWh
